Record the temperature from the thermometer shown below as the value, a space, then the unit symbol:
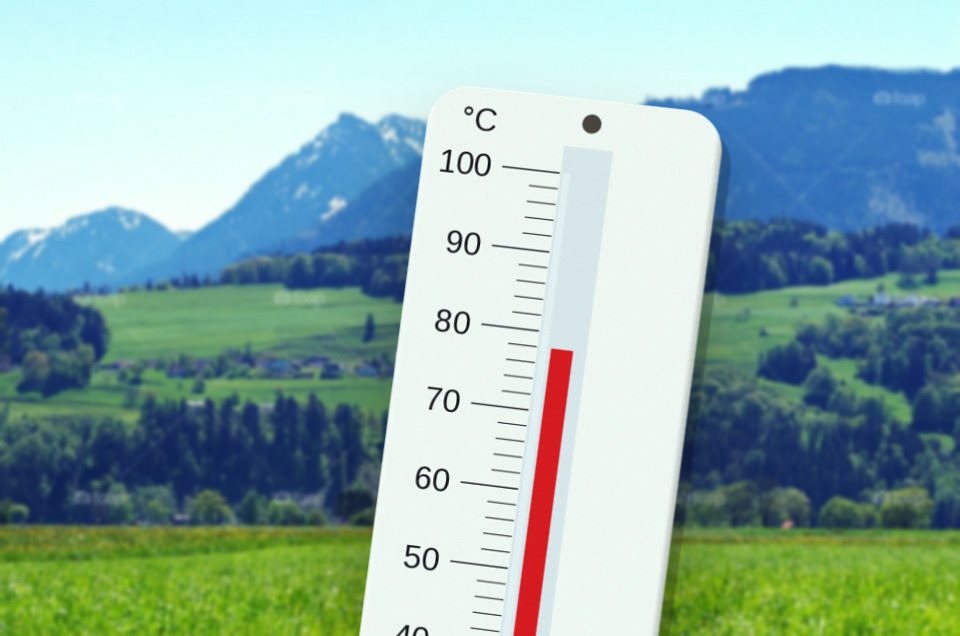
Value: 78 °C
